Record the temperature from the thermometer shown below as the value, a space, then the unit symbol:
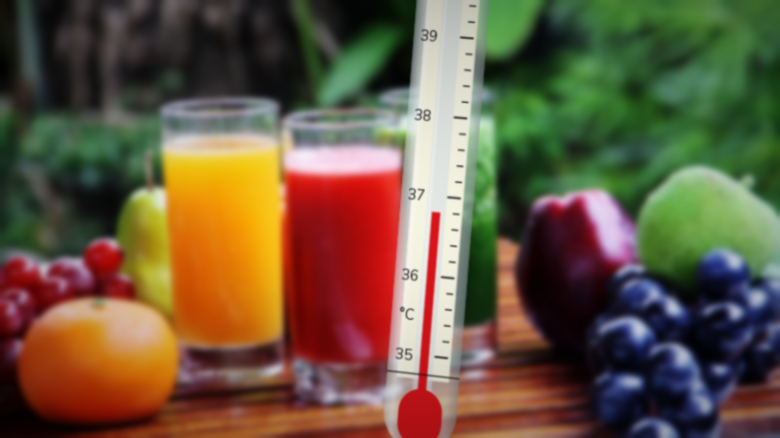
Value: 36.8 °C
